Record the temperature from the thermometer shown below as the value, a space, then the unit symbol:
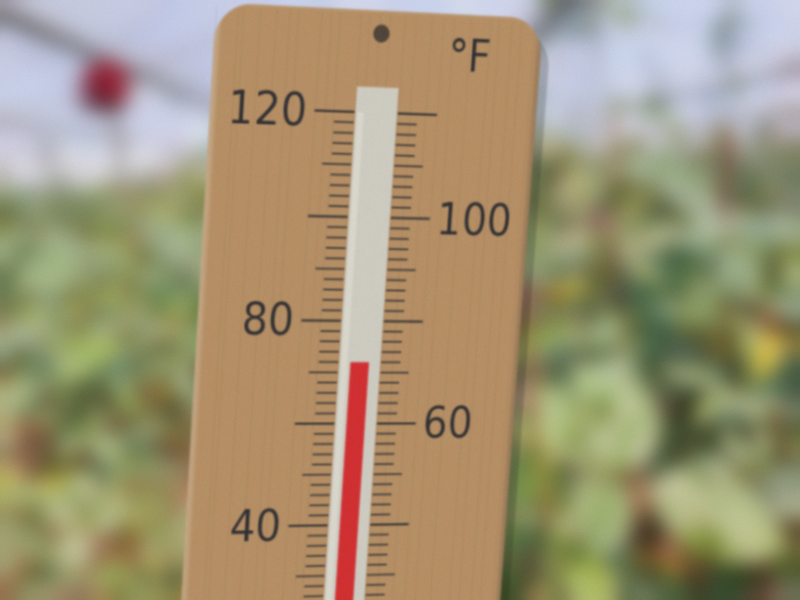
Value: 72 °F
